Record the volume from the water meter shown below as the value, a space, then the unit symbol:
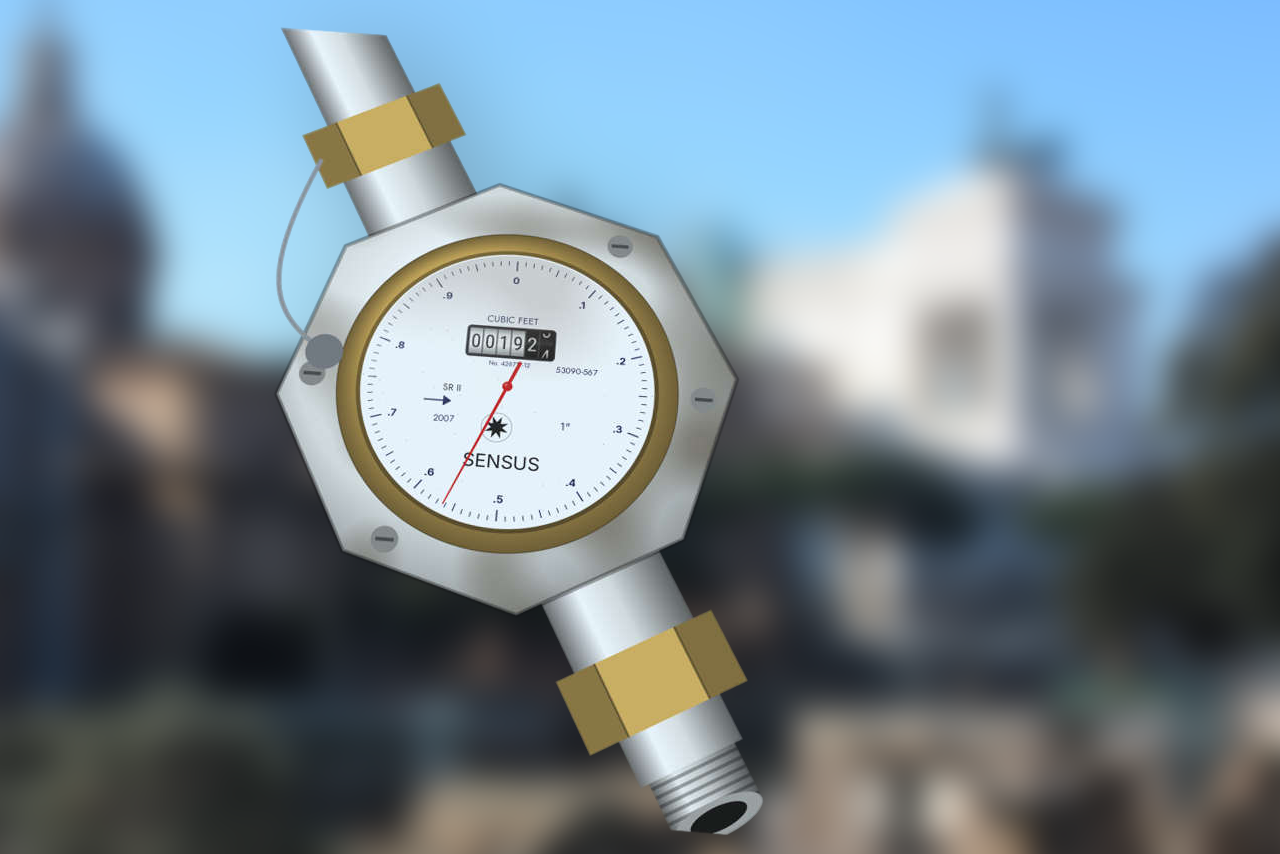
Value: 1923.56 ft³
